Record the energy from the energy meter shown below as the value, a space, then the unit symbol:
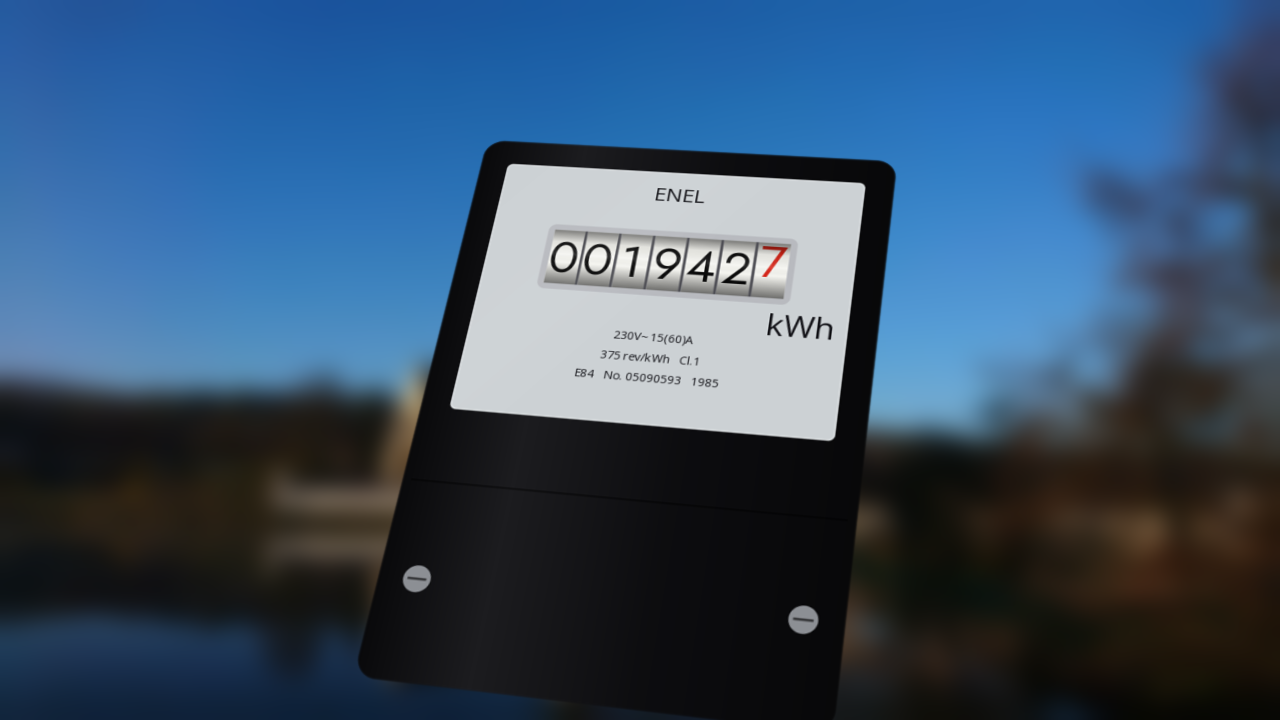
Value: 1942.7 kWh
